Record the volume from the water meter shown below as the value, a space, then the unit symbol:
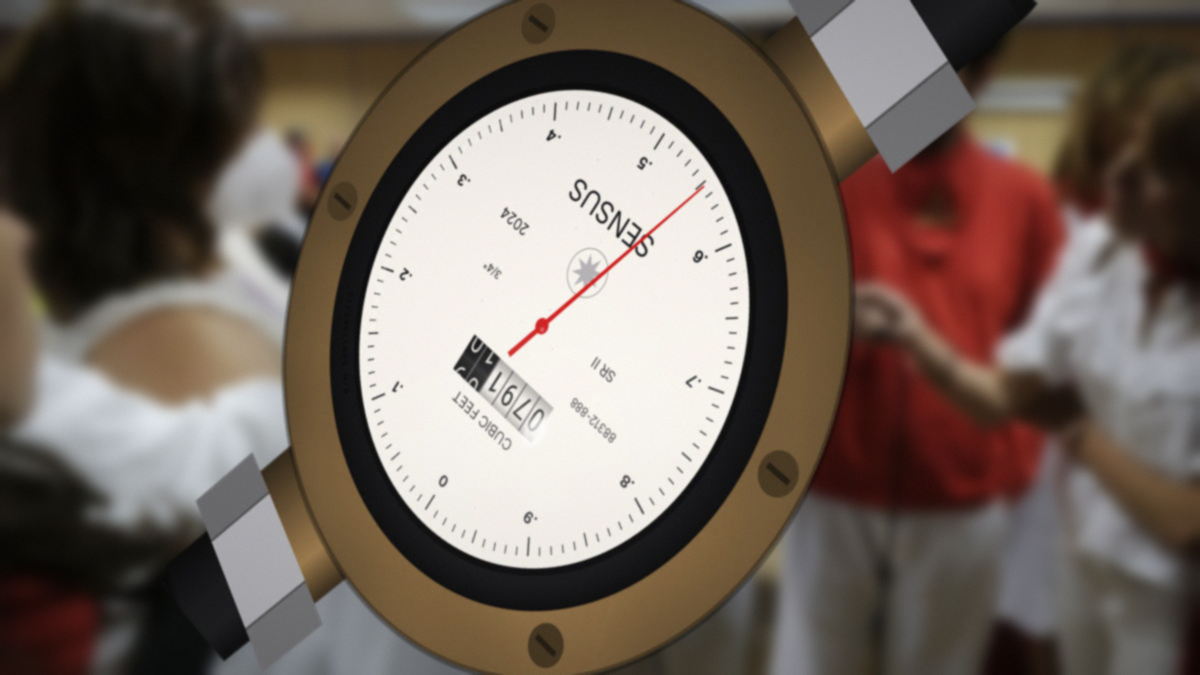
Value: 79109.55 ft³
